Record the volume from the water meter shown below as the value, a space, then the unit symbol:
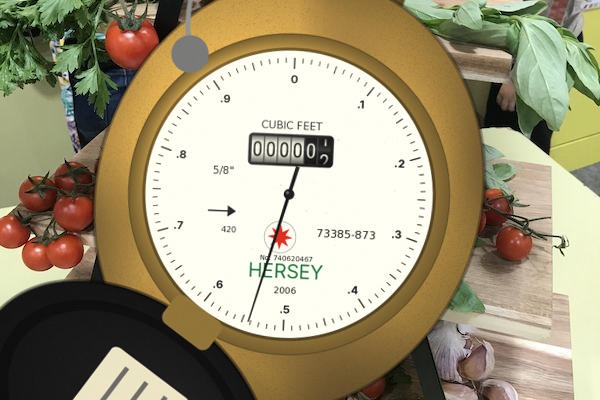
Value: 1.54 ft³
